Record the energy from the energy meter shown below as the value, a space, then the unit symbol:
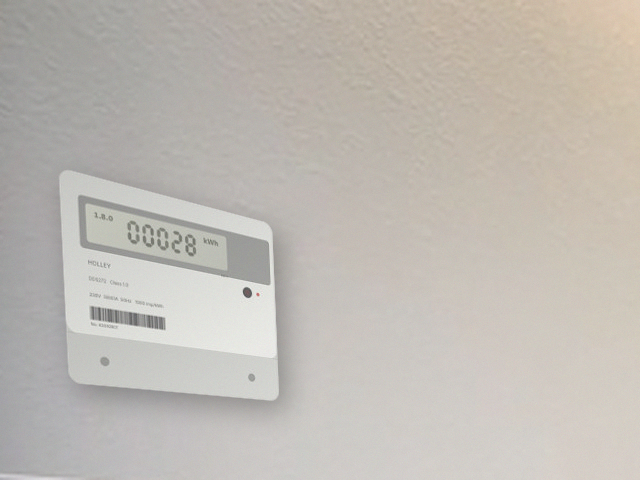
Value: 28 kWh
